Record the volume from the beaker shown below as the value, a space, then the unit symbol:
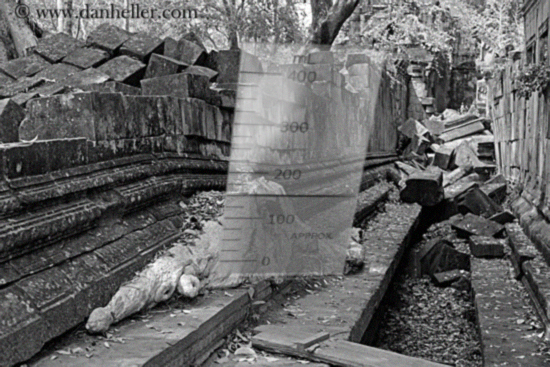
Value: 150 mL
